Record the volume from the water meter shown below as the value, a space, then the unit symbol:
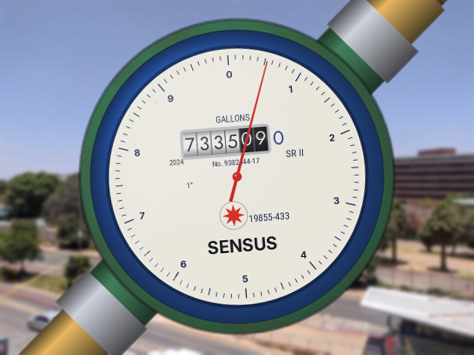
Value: 7335090.5 gal
